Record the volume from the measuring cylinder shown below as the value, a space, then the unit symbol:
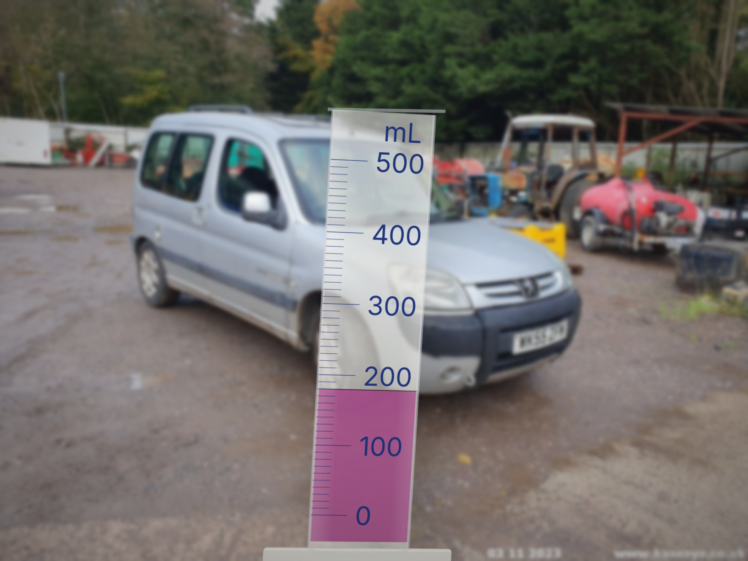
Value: 180 mL
